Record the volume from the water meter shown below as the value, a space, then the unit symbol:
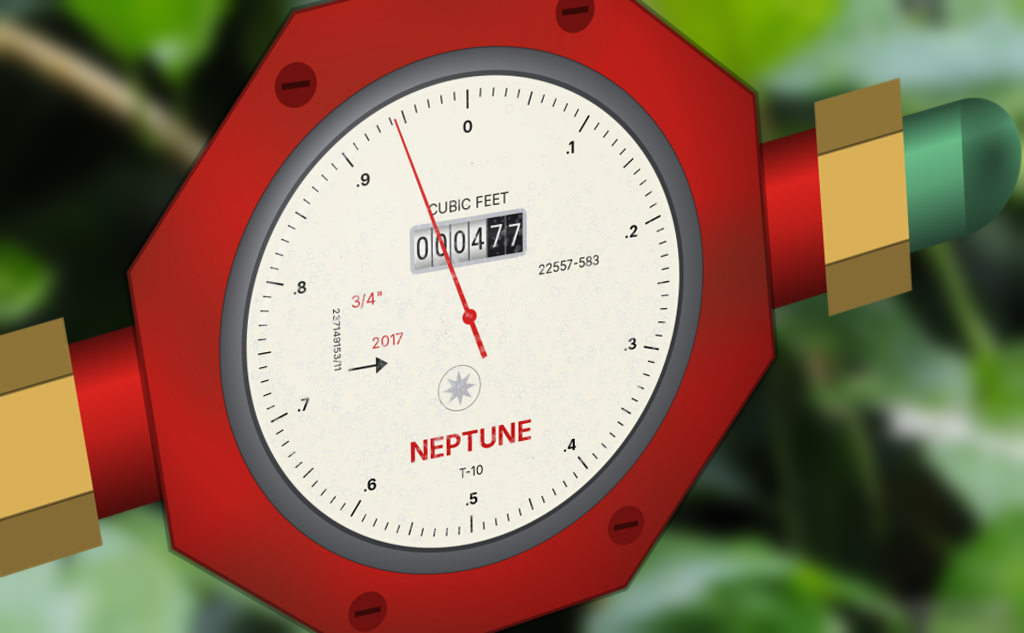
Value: 476.94 ft³
